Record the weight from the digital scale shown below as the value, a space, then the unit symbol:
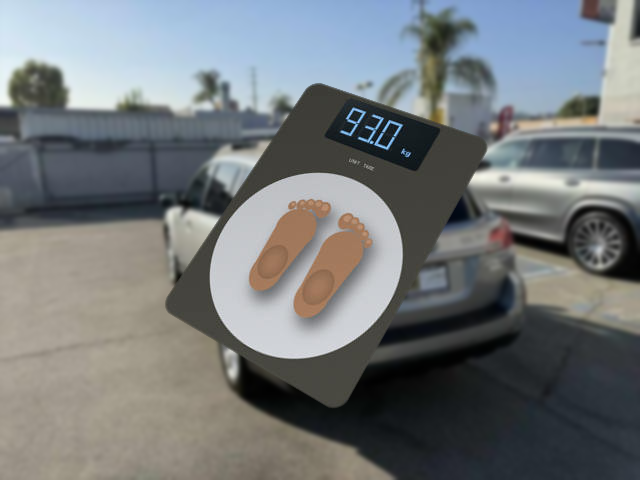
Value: 93.0 kg
